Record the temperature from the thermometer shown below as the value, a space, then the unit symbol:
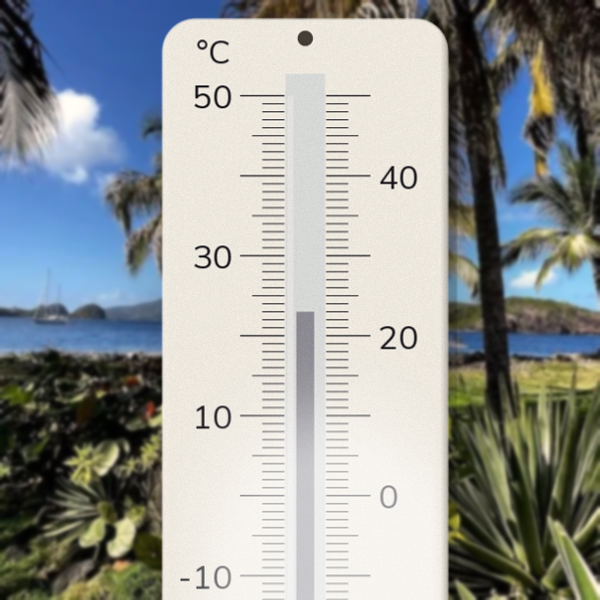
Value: 23 °C
